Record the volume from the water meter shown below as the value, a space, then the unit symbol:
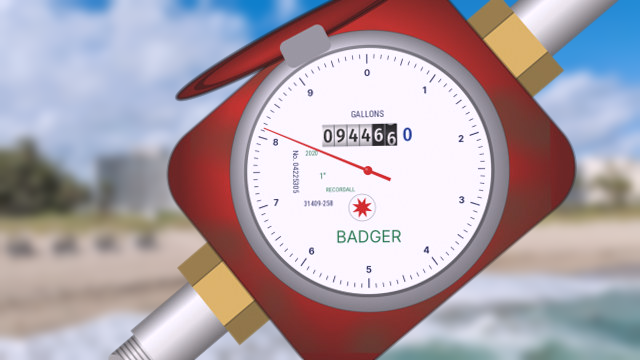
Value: 944658.1 gal
